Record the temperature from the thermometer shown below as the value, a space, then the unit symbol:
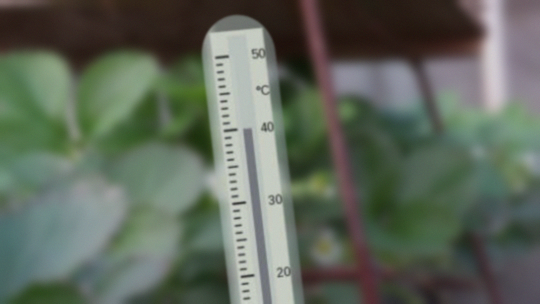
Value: 40 °C
